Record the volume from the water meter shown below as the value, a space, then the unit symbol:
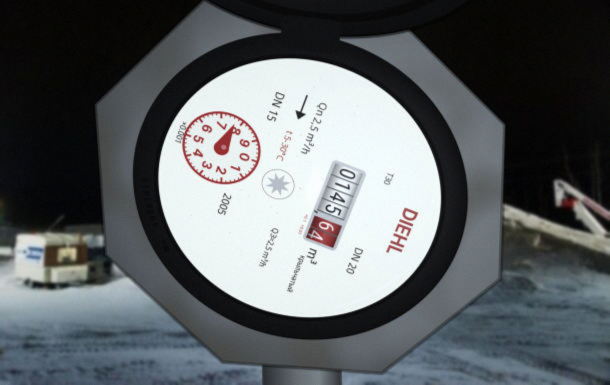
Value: 145.637 m³
